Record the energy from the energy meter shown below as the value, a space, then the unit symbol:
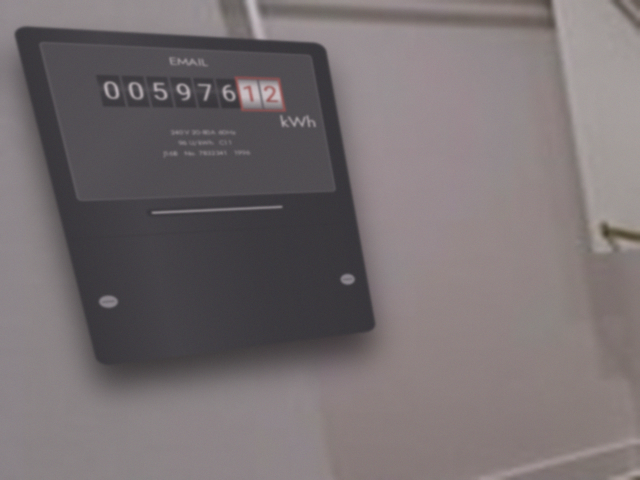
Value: 5976.12 kWh
